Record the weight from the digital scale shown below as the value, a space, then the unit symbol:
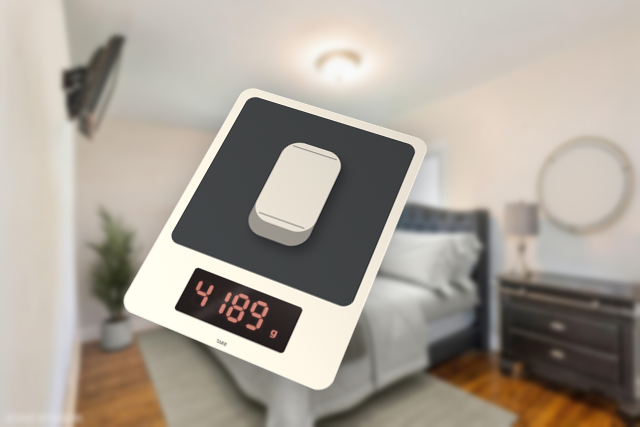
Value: 4189 g
